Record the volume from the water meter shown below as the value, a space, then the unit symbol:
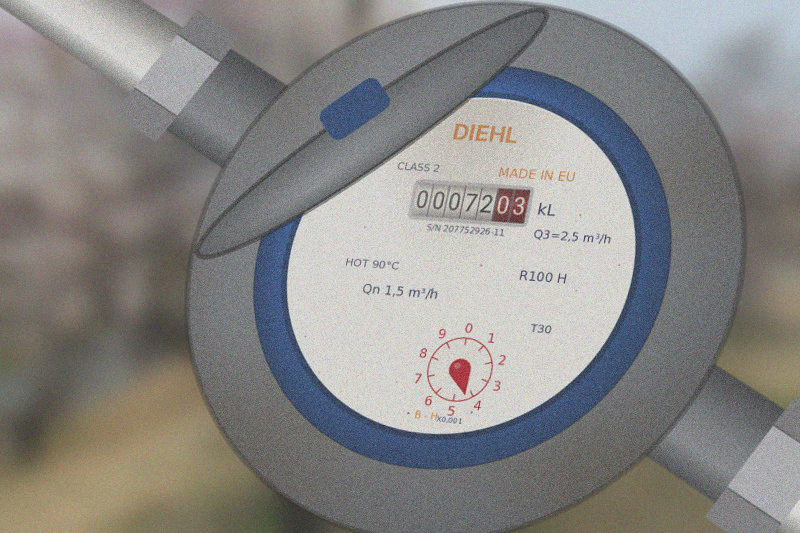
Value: 72.034 kL
